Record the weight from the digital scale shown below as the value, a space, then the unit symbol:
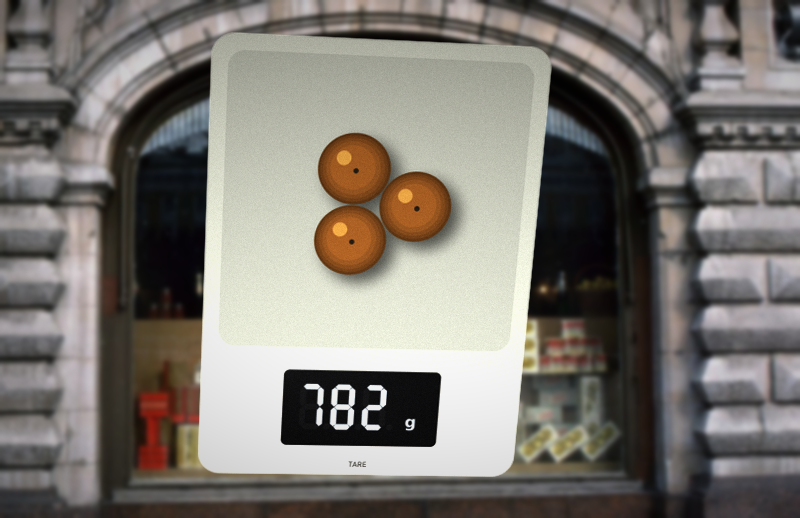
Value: 782 g
